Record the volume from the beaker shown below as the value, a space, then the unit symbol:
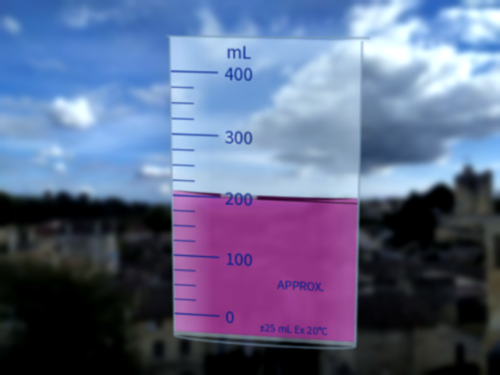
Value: 200 mL
